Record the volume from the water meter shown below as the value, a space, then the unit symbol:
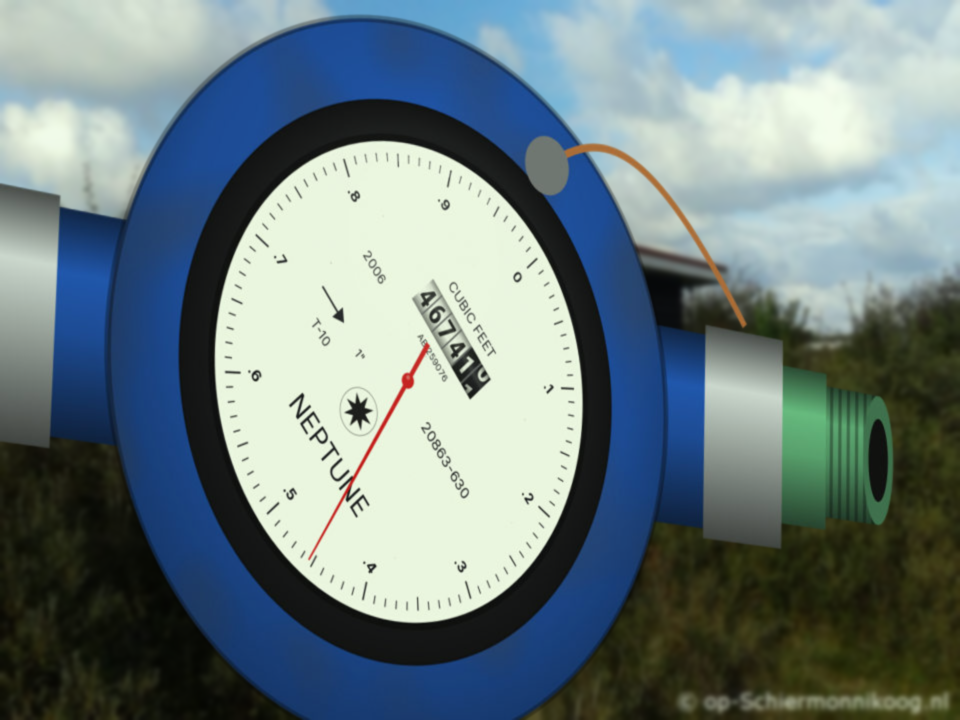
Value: 467410.45 ft³
